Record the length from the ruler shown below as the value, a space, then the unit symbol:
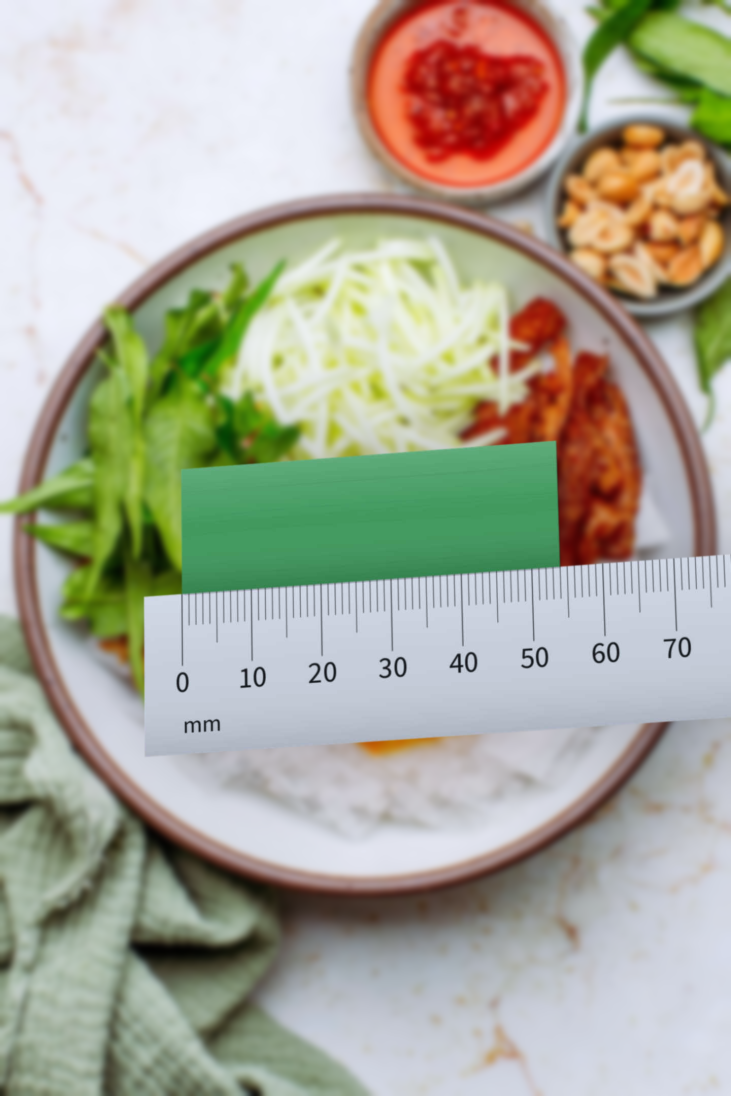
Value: 54 mm
